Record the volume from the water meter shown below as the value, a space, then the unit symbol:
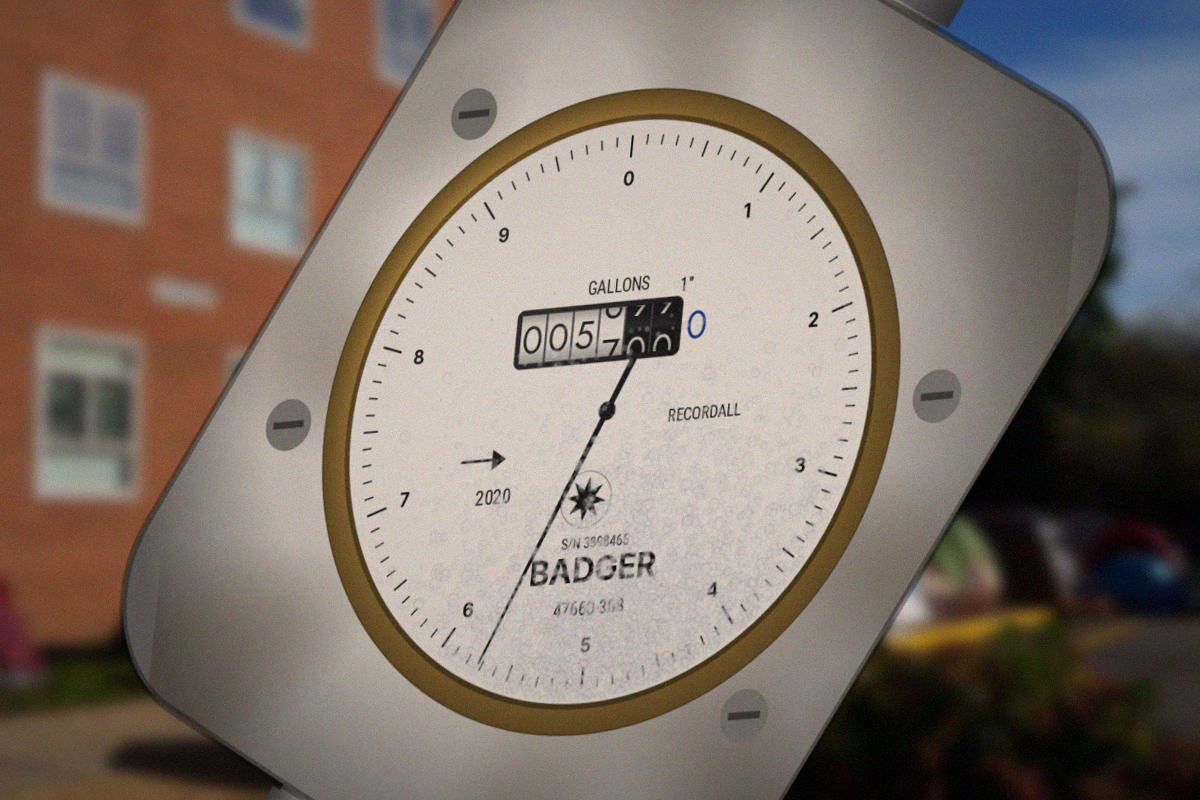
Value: 56995.7 gal
